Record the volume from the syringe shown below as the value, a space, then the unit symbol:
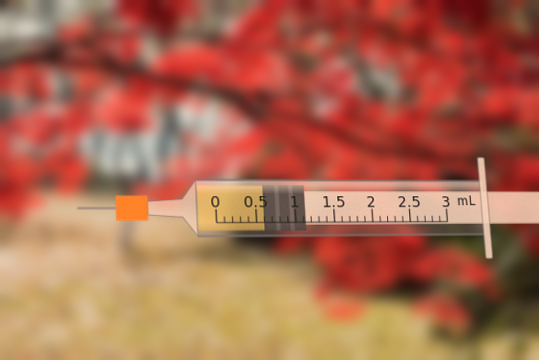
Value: 0.6 mL
